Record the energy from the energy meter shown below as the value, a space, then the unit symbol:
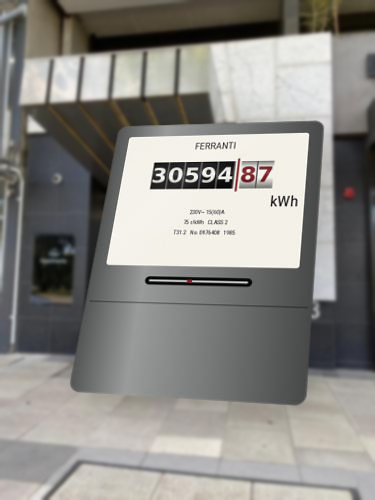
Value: 30594.87 kWh
